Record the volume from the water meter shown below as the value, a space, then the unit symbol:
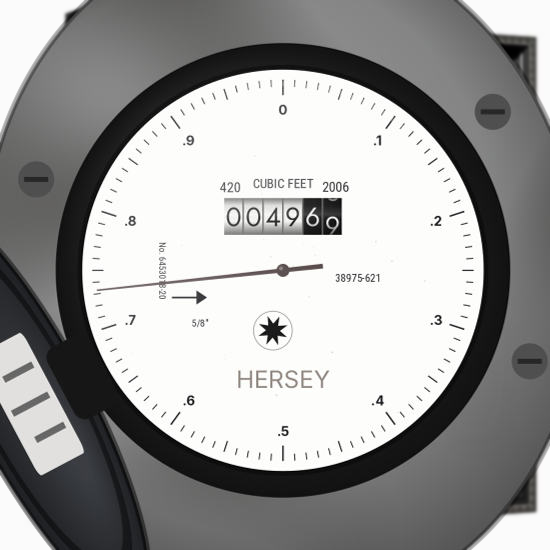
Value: 4968.73 ft³
